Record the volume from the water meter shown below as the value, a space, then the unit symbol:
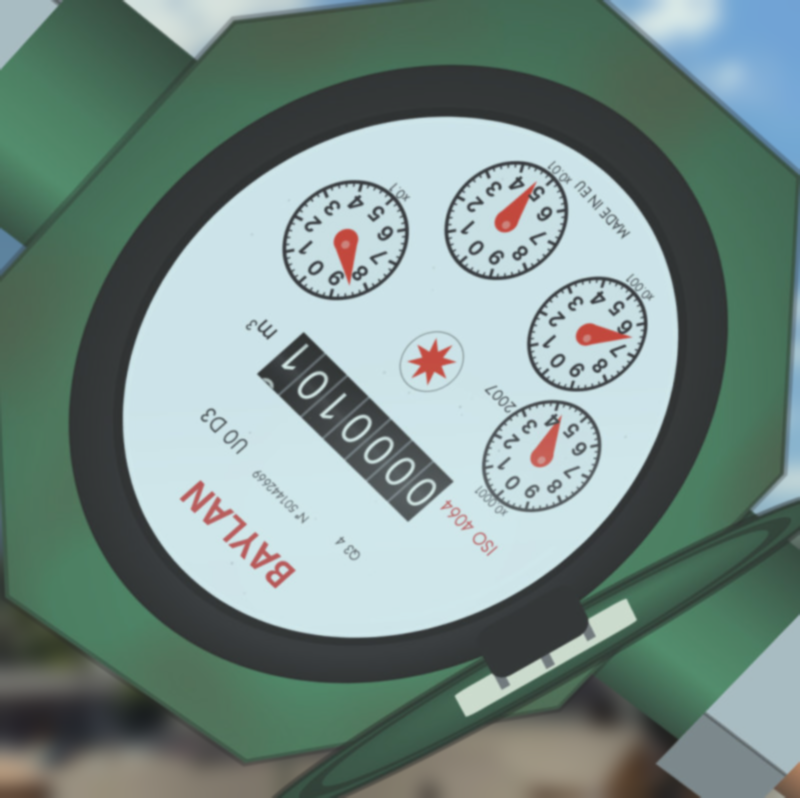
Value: 100.8464 m³
